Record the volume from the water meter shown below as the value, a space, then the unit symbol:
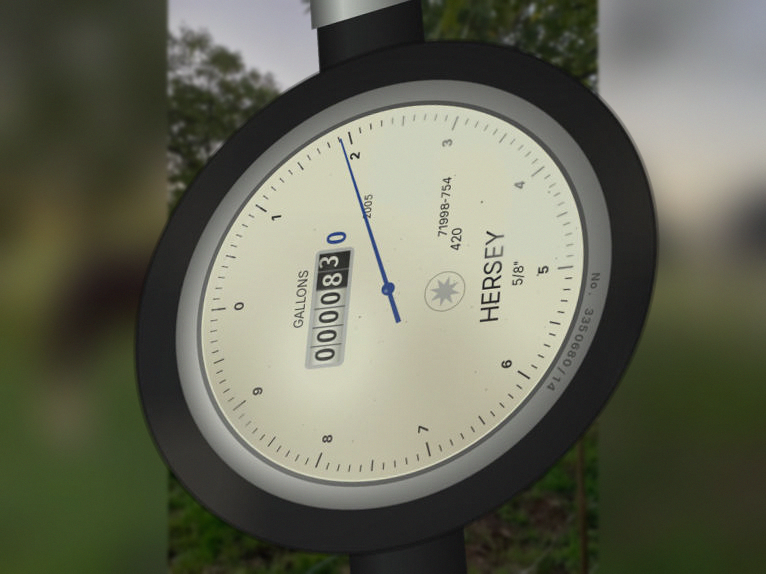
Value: 831.9 gal
